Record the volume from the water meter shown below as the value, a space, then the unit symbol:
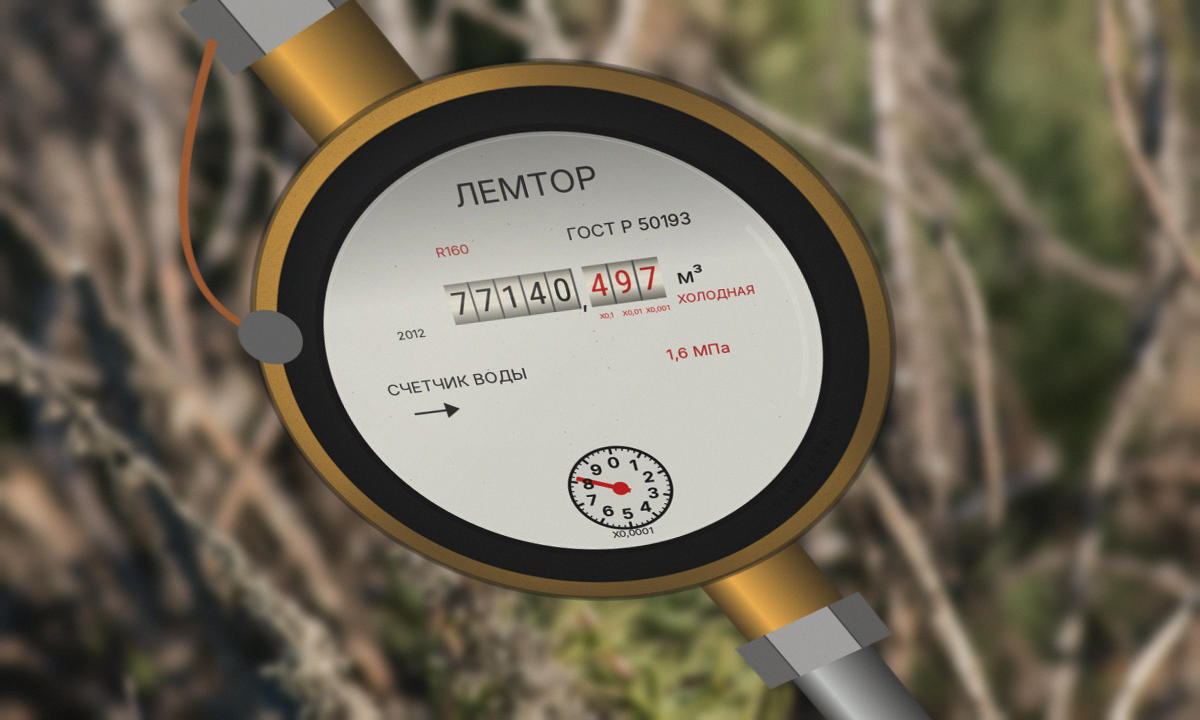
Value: 77140.4978 m³
